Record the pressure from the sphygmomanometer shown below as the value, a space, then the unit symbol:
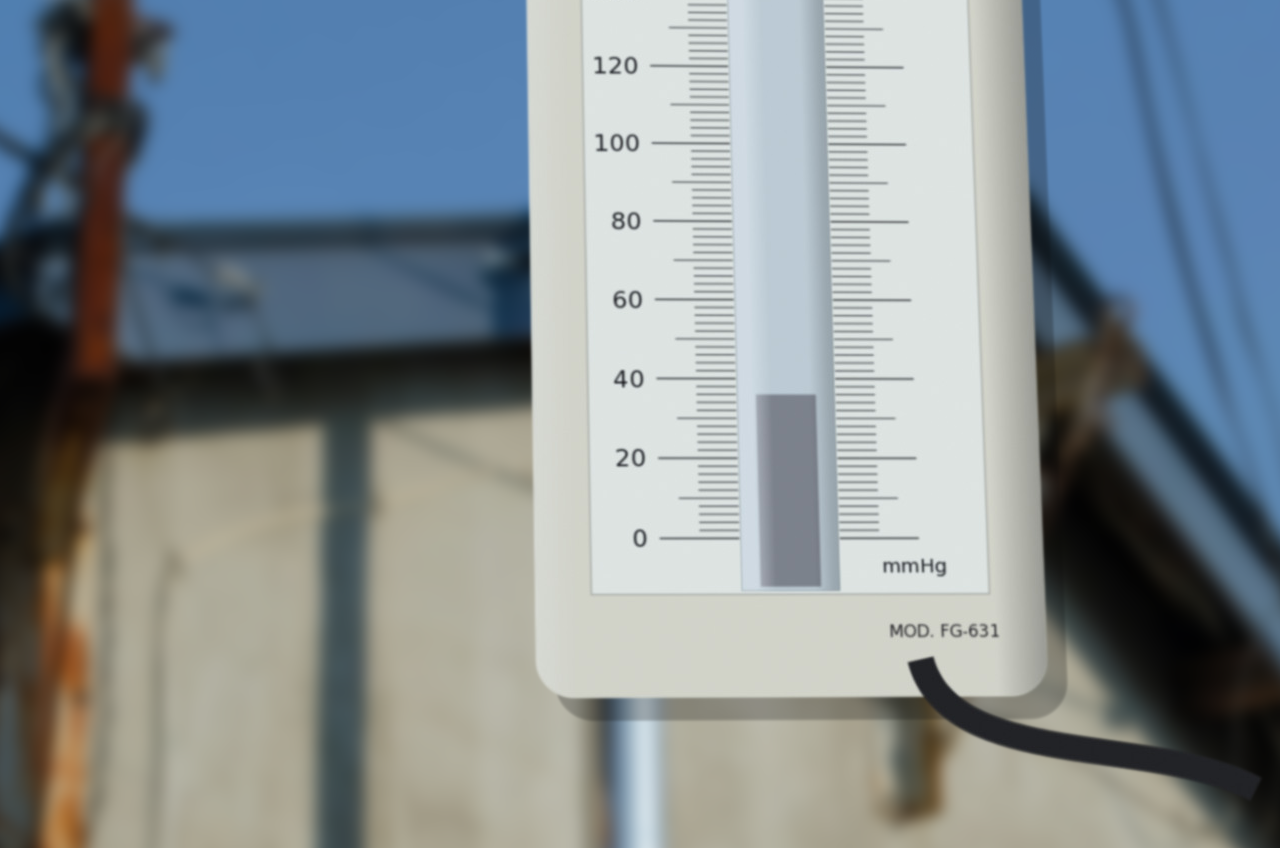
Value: 36 mmHg
